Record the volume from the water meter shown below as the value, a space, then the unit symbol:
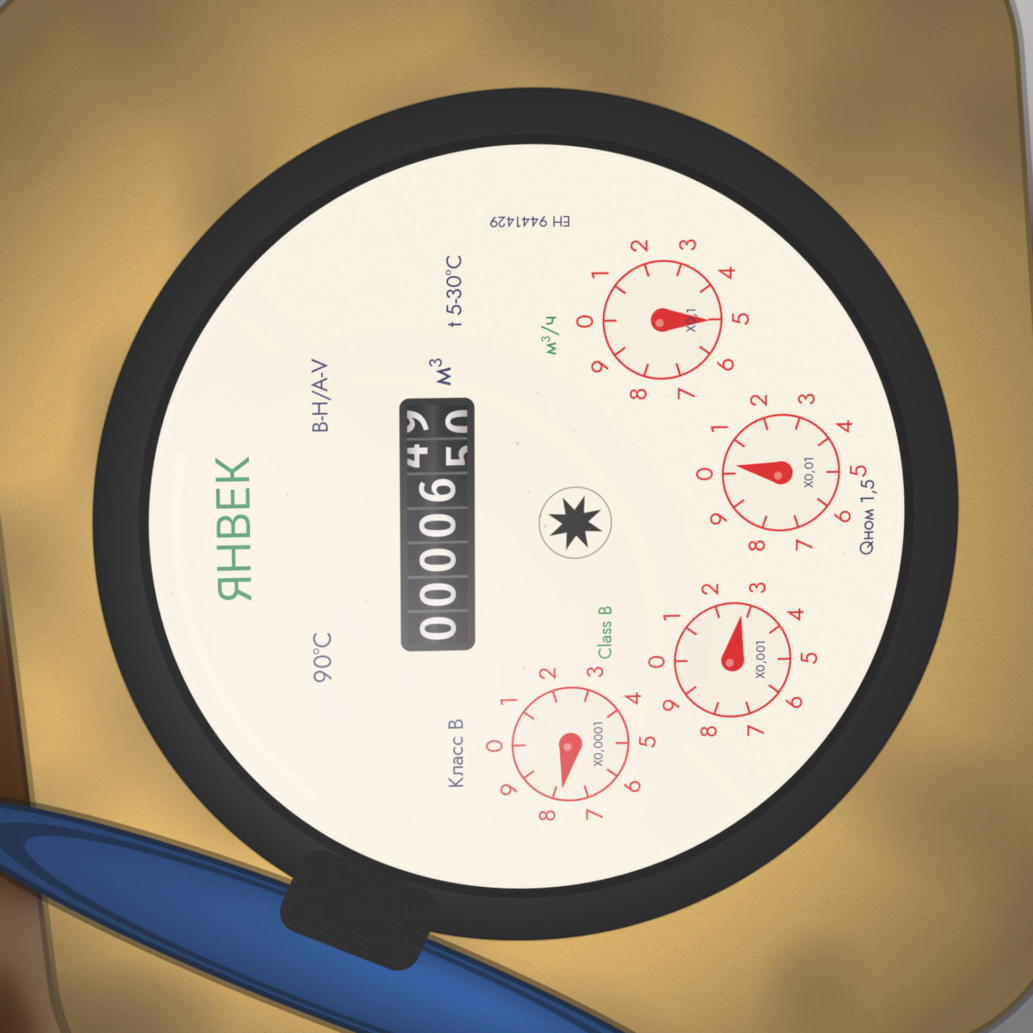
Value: 649.5027 m³
